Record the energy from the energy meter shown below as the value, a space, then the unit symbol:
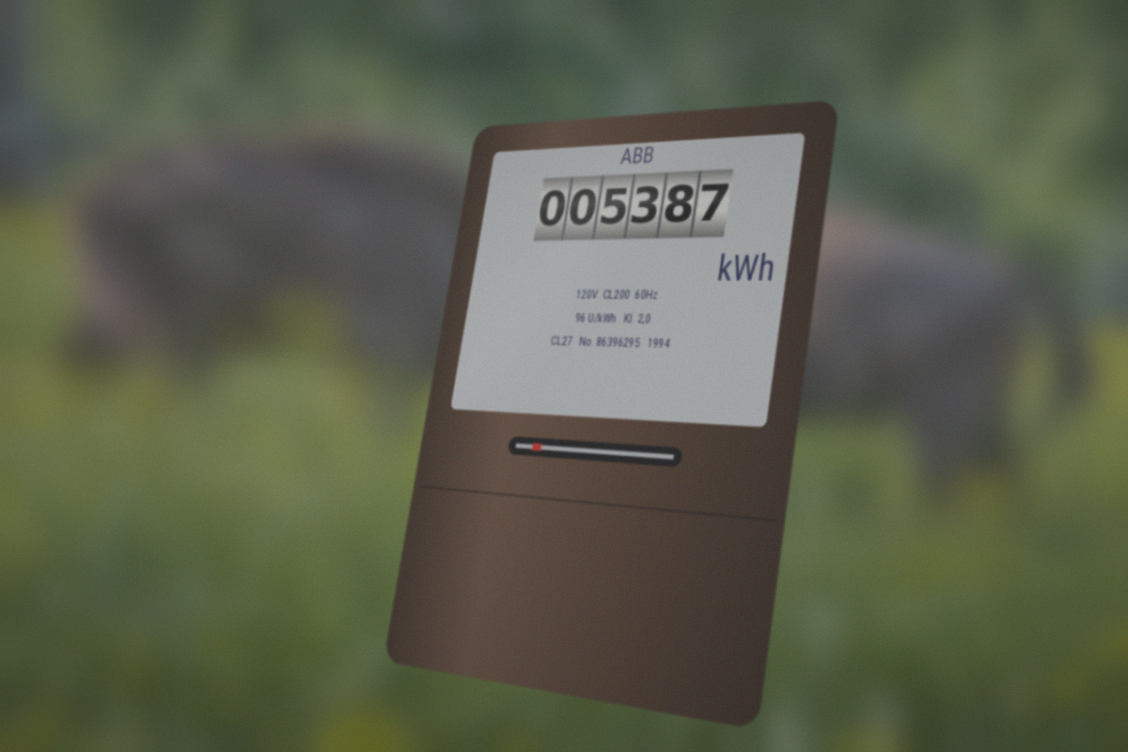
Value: 5387 kWh
